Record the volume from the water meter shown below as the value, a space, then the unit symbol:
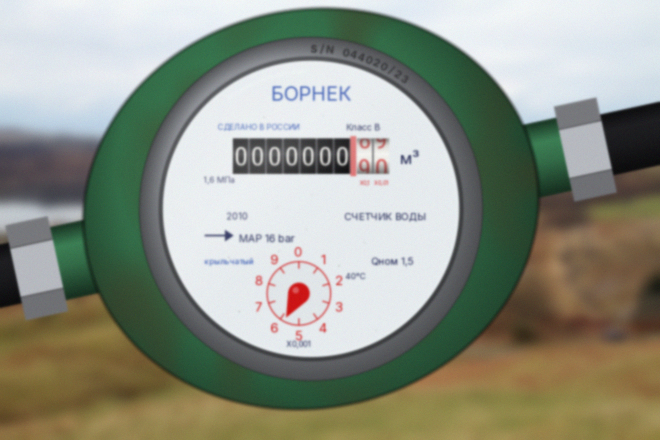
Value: 0.895 m³
